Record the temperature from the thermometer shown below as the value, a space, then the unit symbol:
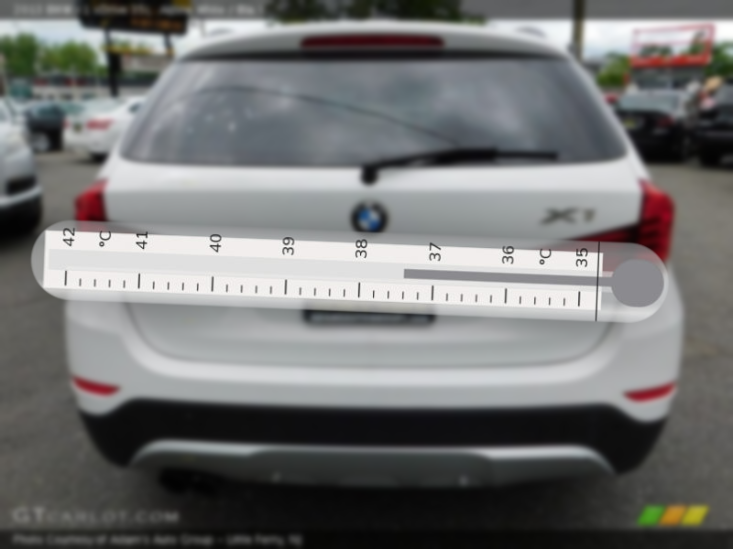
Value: 37.4 °C
